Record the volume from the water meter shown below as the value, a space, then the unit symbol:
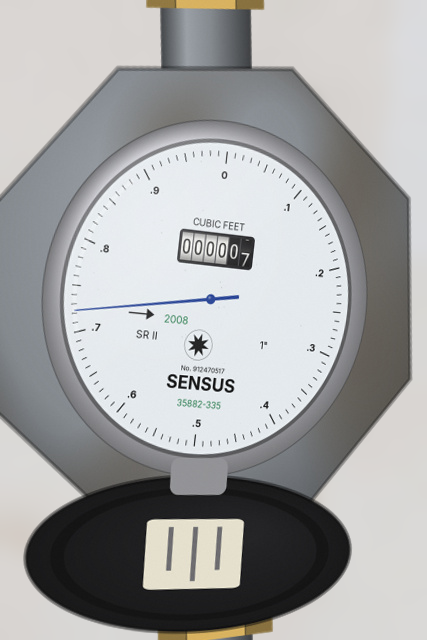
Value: 6.72 ft³
